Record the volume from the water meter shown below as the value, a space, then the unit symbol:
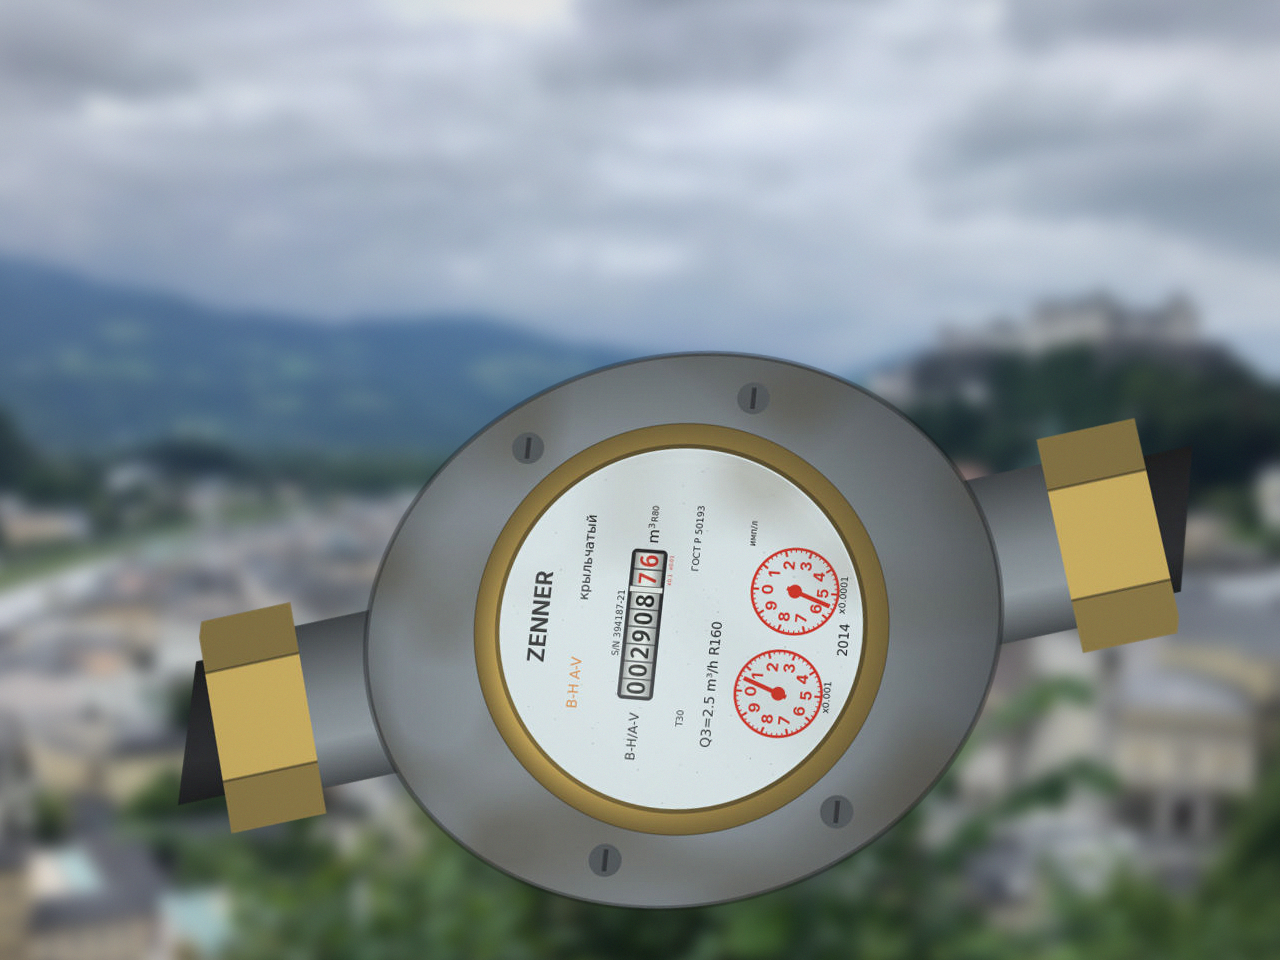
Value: 2908.7605 m³
